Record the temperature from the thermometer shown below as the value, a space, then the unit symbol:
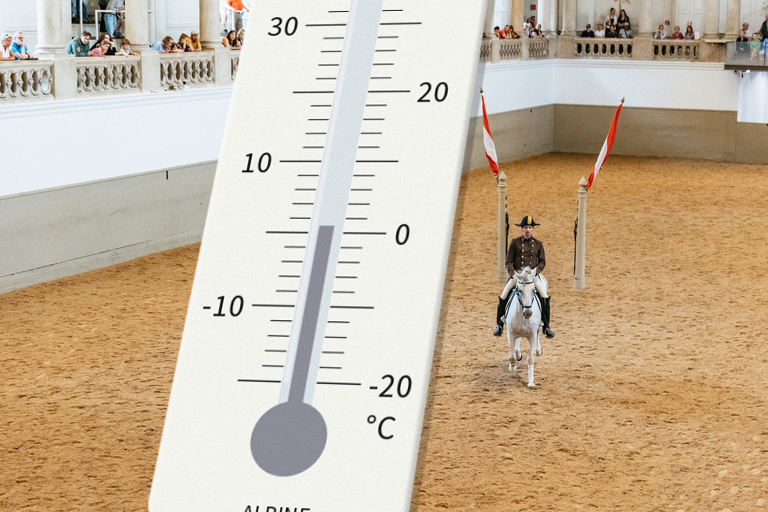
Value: 1 °C
